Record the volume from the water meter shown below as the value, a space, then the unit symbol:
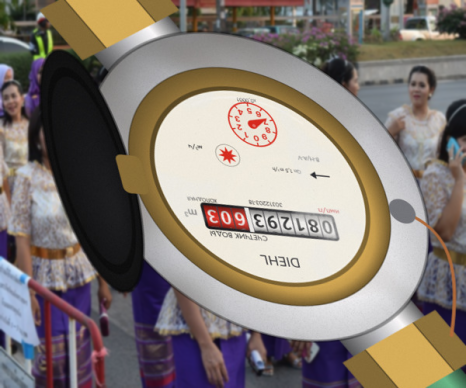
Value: 81293.6036 m³
